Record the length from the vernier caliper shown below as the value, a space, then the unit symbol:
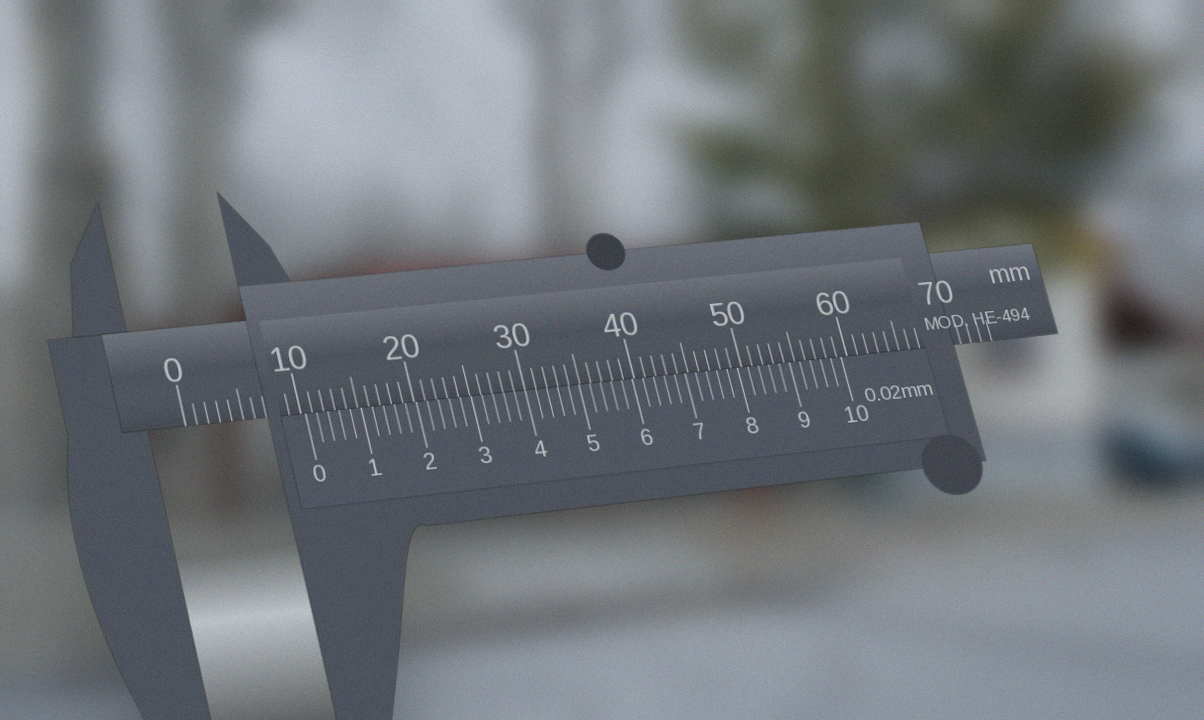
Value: 10.4 mm
